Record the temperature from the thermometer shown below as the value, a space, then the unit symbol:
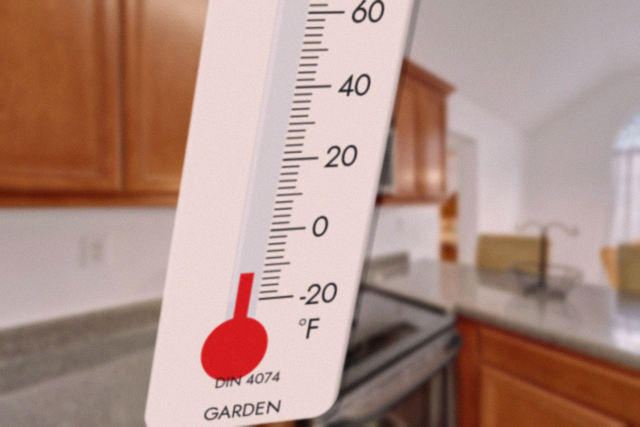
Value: -12 °F
